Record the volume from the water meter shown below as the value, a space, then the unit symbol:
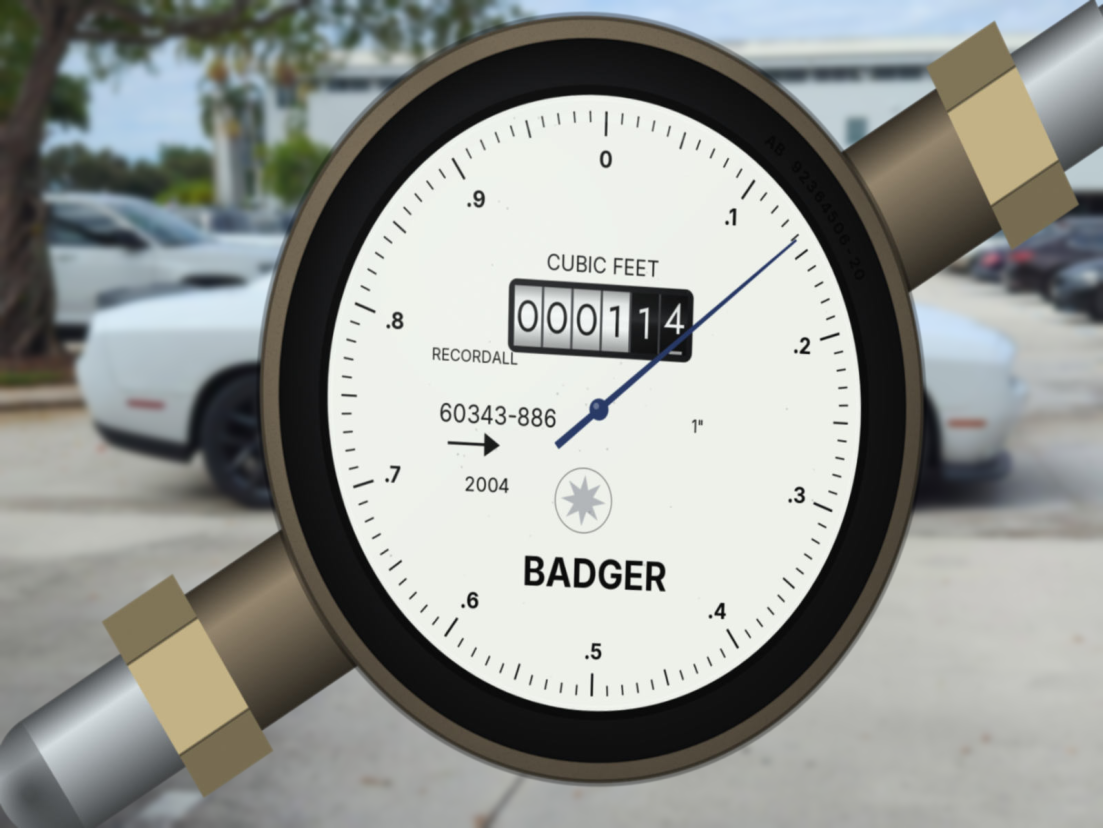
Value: 114.14 ft³
